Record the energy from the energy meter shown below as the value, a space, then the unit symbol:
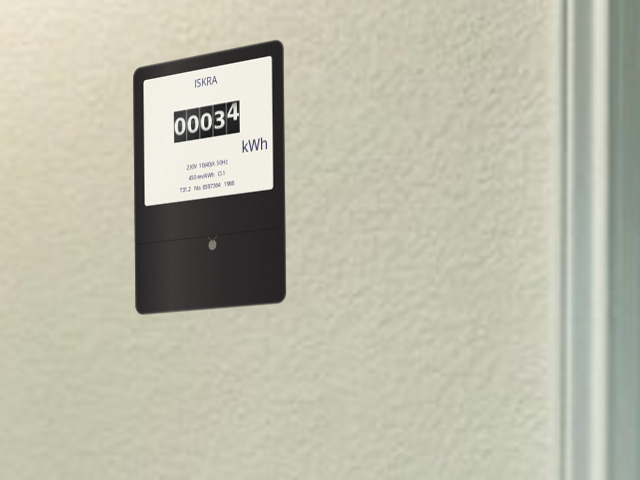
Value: 34 kWh
